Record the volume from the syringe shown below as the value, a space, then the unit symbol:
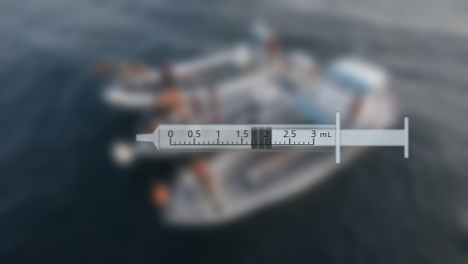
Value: 1.7 mL
